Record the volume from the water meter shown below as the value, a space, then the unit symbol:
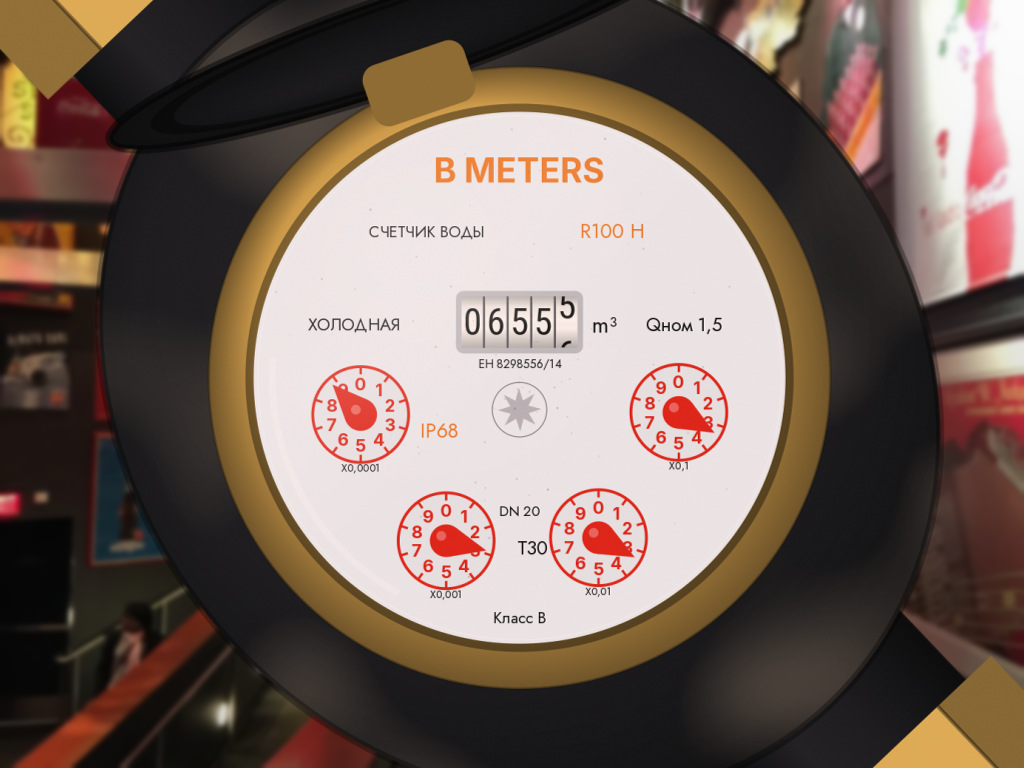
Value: 6555.3328 m³
